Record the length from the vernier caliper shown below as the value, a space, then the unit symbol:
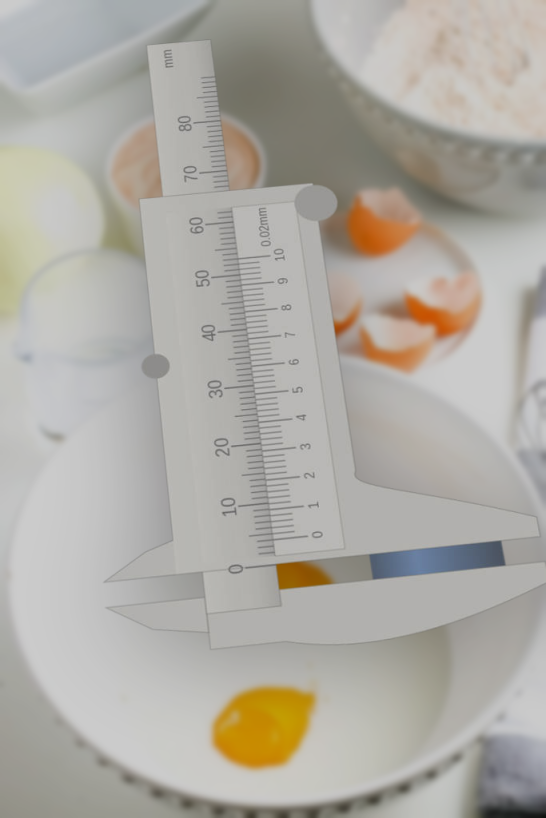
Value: 4.0 mm
